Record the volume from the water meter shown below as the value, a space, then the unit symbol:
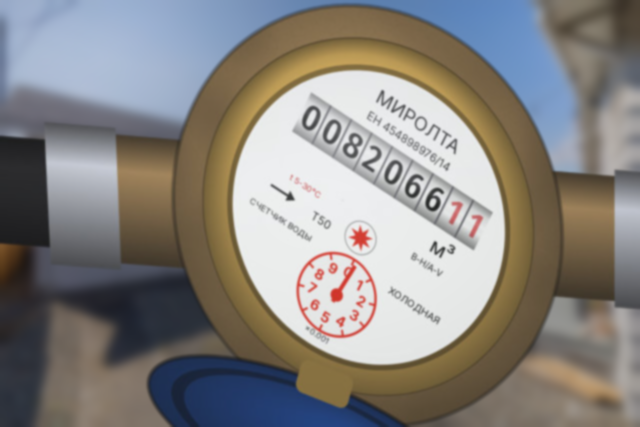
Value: 82066.110 m³
